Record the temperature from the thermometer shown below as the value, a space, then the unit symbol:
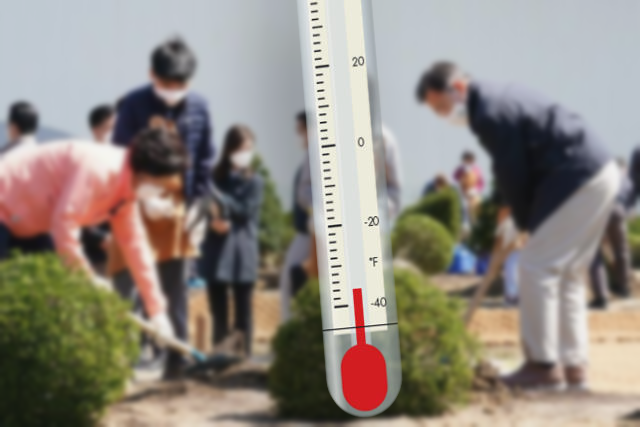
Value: -36 °F
